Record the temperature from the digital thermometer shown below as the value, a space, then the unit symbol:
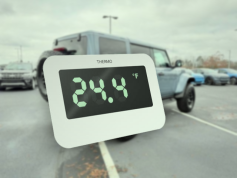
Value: 24.4 °F
